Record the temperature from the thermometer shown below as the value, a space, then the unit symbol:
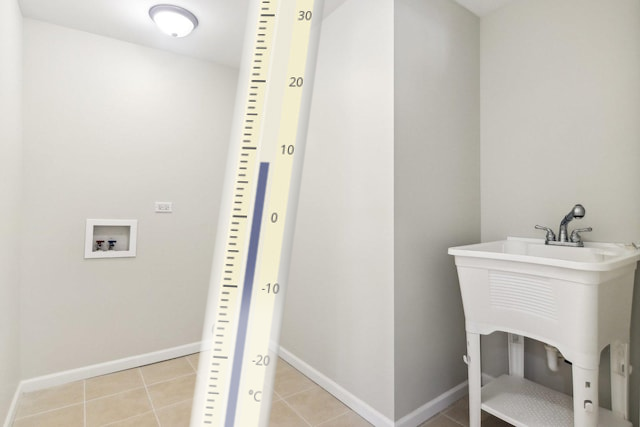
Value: 8 °C
